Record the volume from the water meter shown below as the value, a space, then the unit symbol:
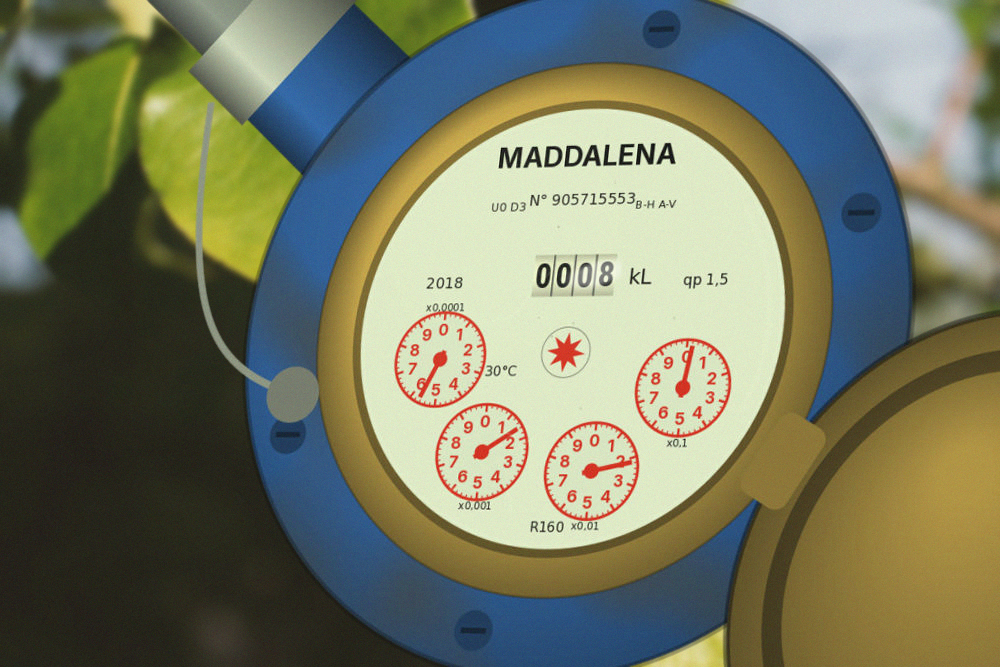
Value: 8.0215 kL
